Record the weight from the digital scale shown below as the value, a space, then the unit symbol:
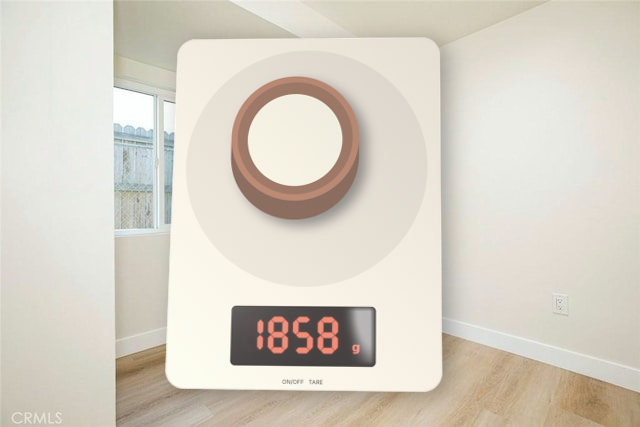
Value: 1858 g
